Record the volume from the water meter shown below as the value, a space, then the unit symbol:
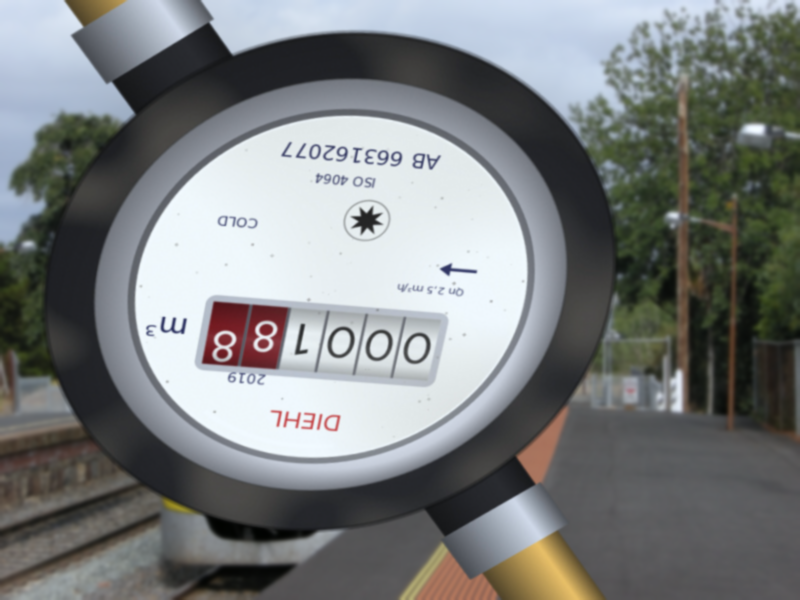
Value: 1.88 m³
